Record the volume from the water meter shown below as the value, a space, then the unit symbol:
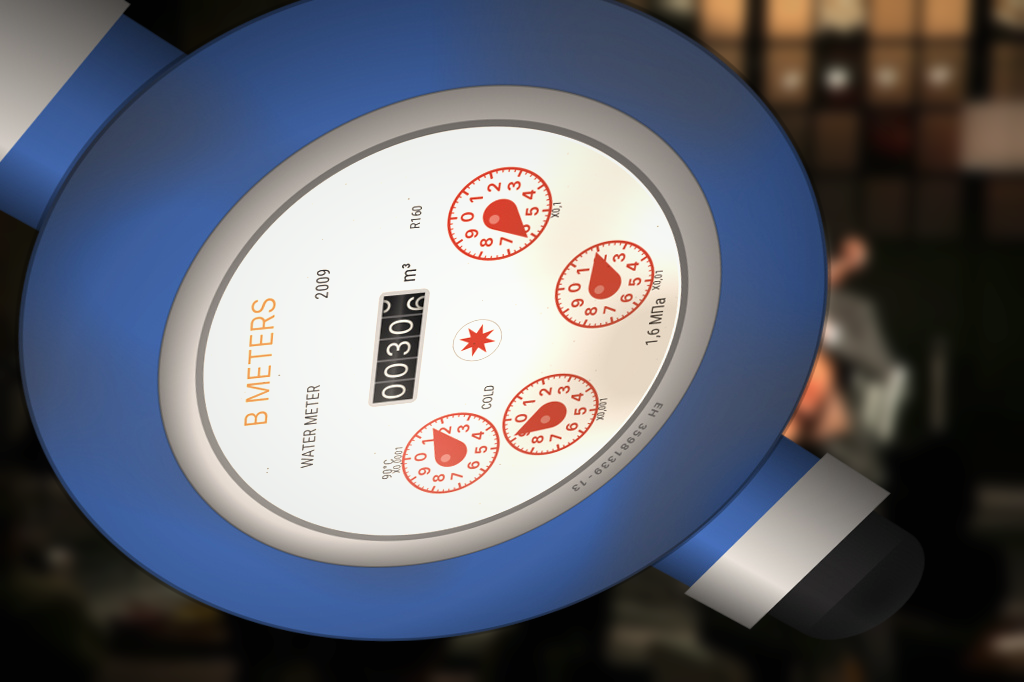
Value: 305.6191 m³
